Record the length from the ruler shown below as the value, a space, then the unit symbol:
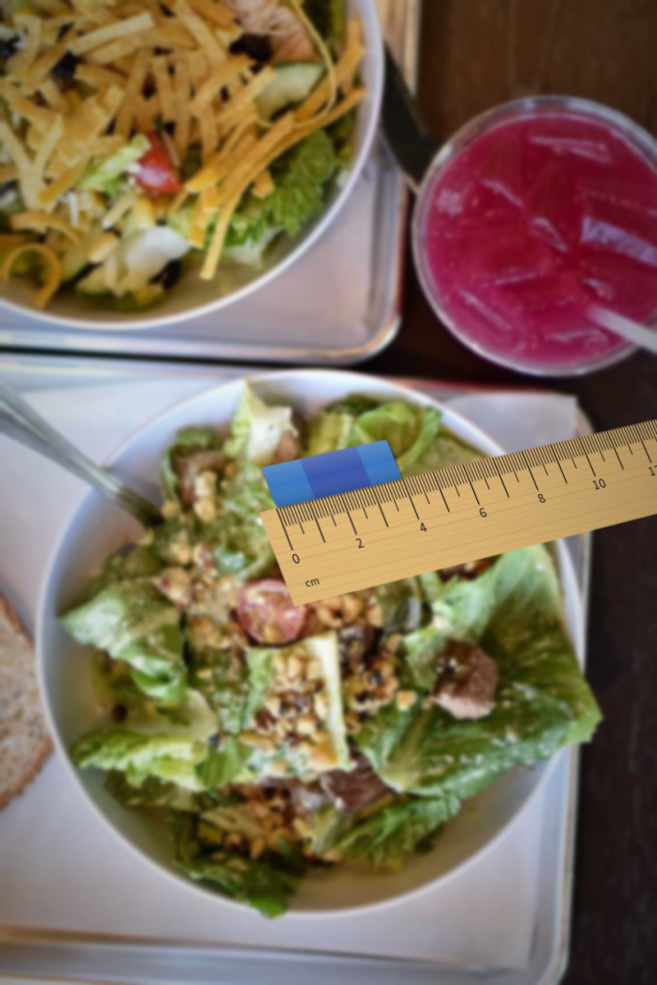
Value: 4 cm
